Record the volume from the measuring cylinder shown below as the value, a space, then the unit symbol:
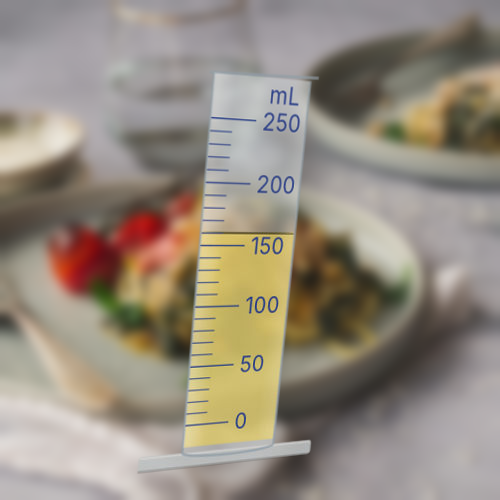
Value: 160 mL
